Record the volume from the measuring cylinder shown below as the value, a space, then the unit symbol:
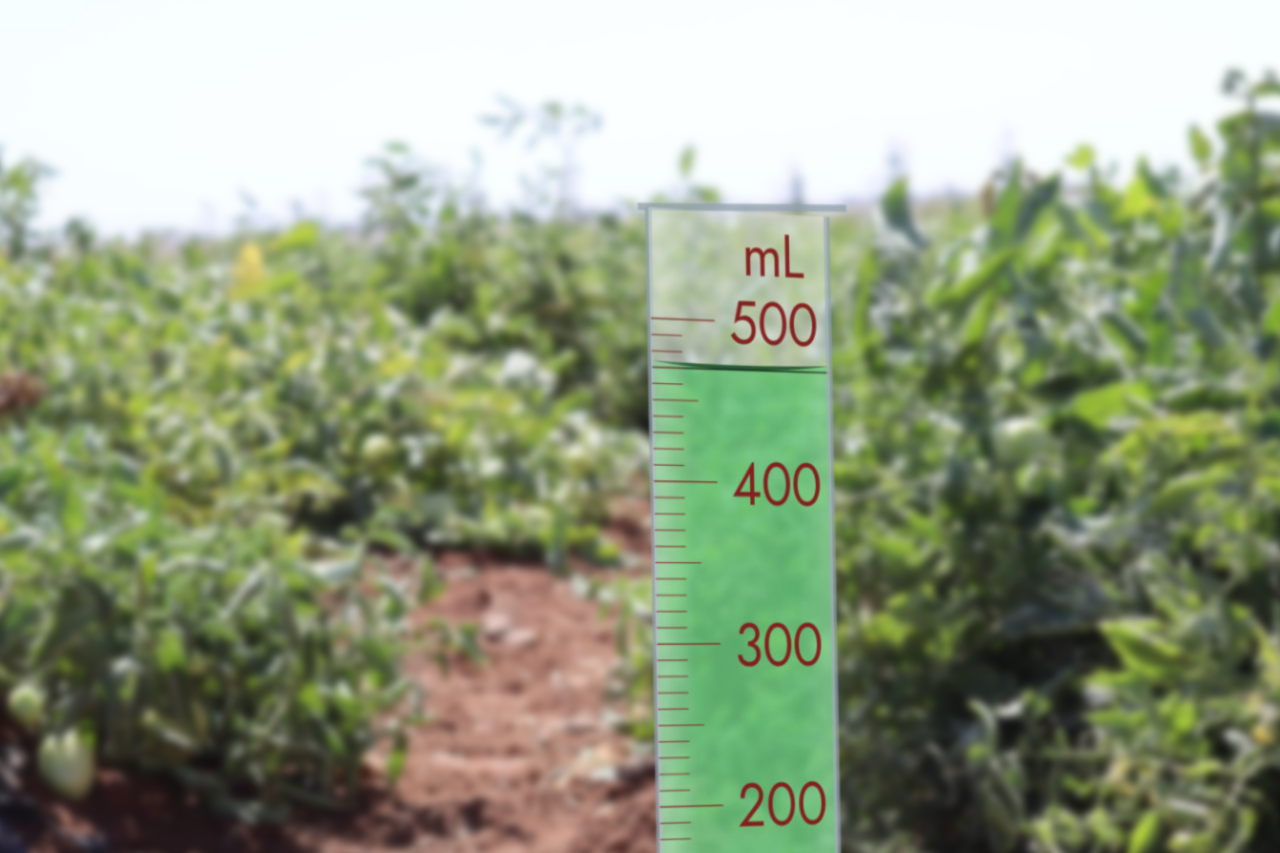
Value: 470 mL
